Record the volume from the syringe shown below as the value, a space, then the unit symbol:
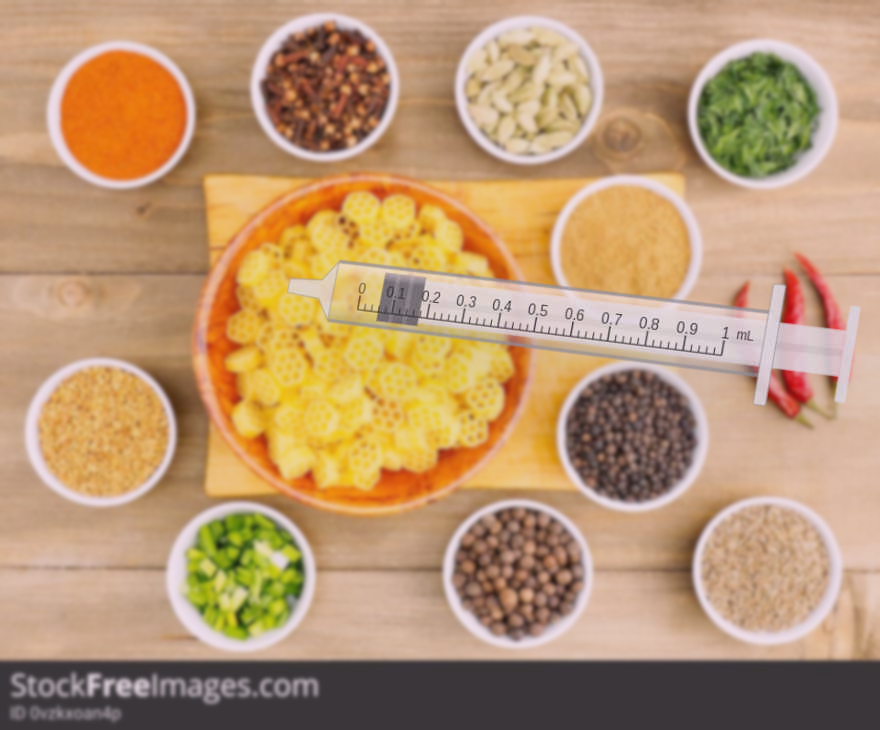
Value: 0.06 mL
